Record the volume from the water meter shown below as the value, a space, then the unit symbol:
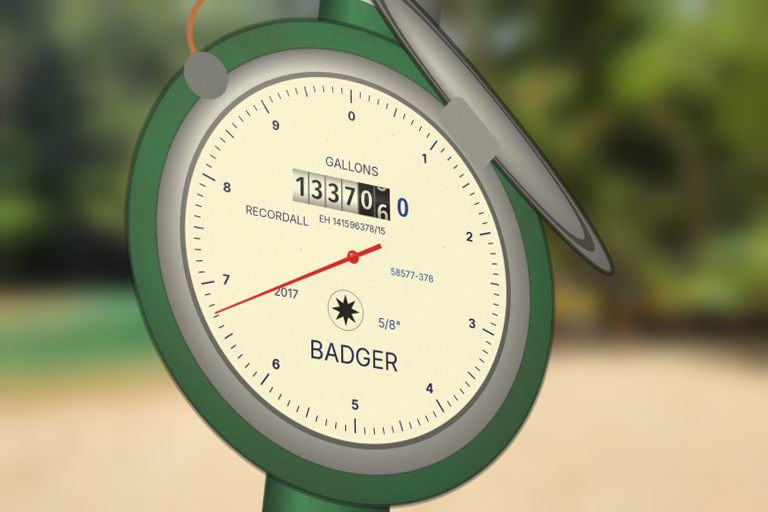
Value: 1337056.7 gal
